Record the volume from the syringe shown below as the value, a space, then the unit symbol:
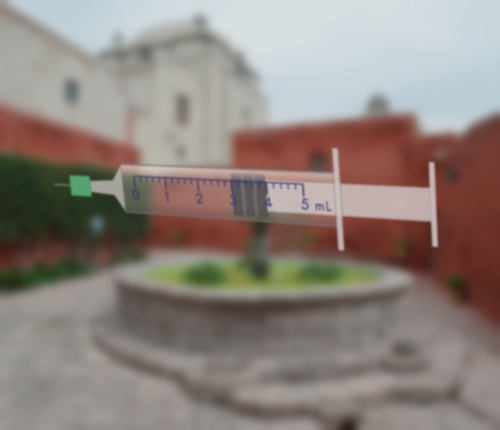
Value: 3 mL
